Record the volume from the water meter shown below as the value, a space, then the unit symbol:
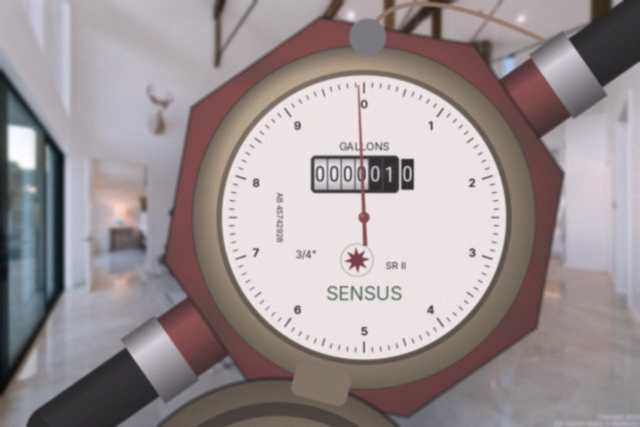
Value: 9.9 gal
